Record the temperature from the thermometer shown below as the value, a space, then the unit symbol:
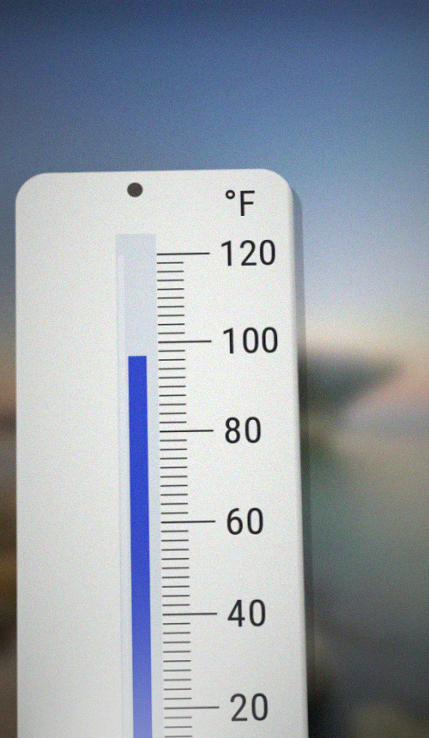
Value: 97 °F
